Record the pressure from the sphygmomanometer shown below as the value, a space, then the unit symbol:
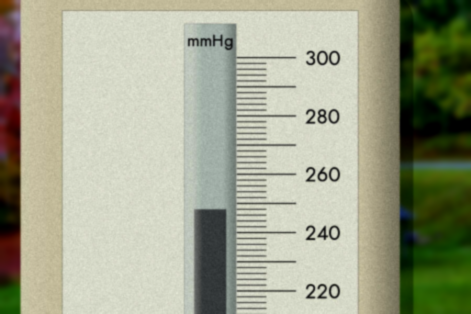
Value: 248 mmHg
